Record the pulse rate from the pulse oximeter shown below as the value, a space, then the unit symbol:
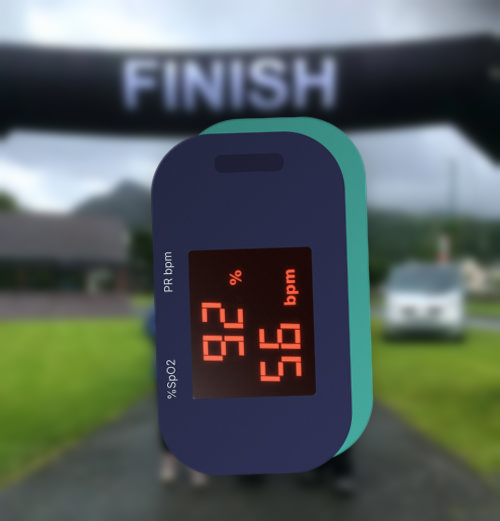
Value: 56 bpm
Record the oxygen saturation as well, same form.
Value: 92 %
